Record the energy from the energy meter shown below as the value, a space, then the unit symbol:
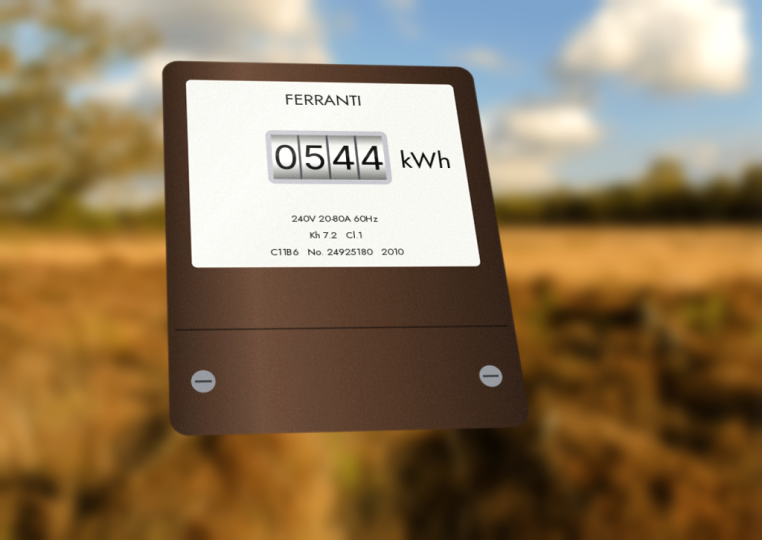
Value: 544 kWh
